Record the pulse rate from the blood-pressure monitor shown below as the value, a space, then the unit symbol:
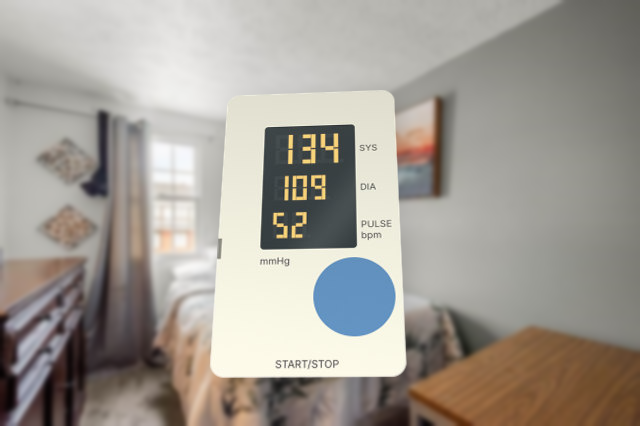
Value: 52 bpm
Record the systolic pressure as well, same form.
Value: 134 mmHg
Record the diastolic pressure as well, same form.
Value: 109 mmHg
